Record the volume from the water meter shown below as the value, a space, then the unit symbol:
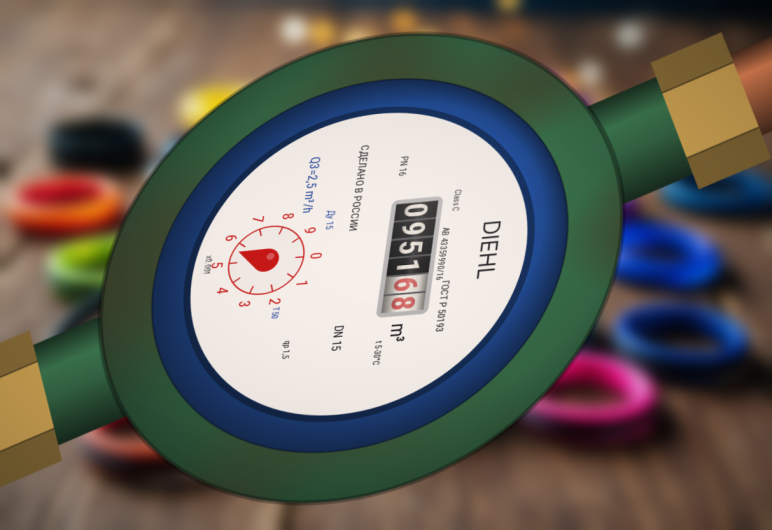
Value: 951.685 m³
